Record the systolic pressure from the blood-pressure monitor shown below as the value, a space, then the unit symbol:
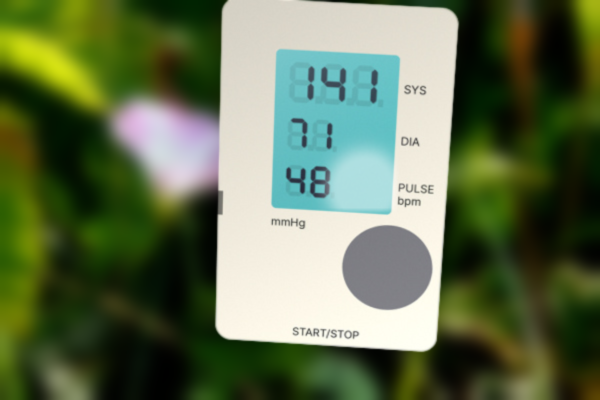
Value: 141 mmHg
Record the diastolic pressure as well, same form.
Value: 71 mmHg
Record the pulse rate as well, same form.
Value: 48 bpm
